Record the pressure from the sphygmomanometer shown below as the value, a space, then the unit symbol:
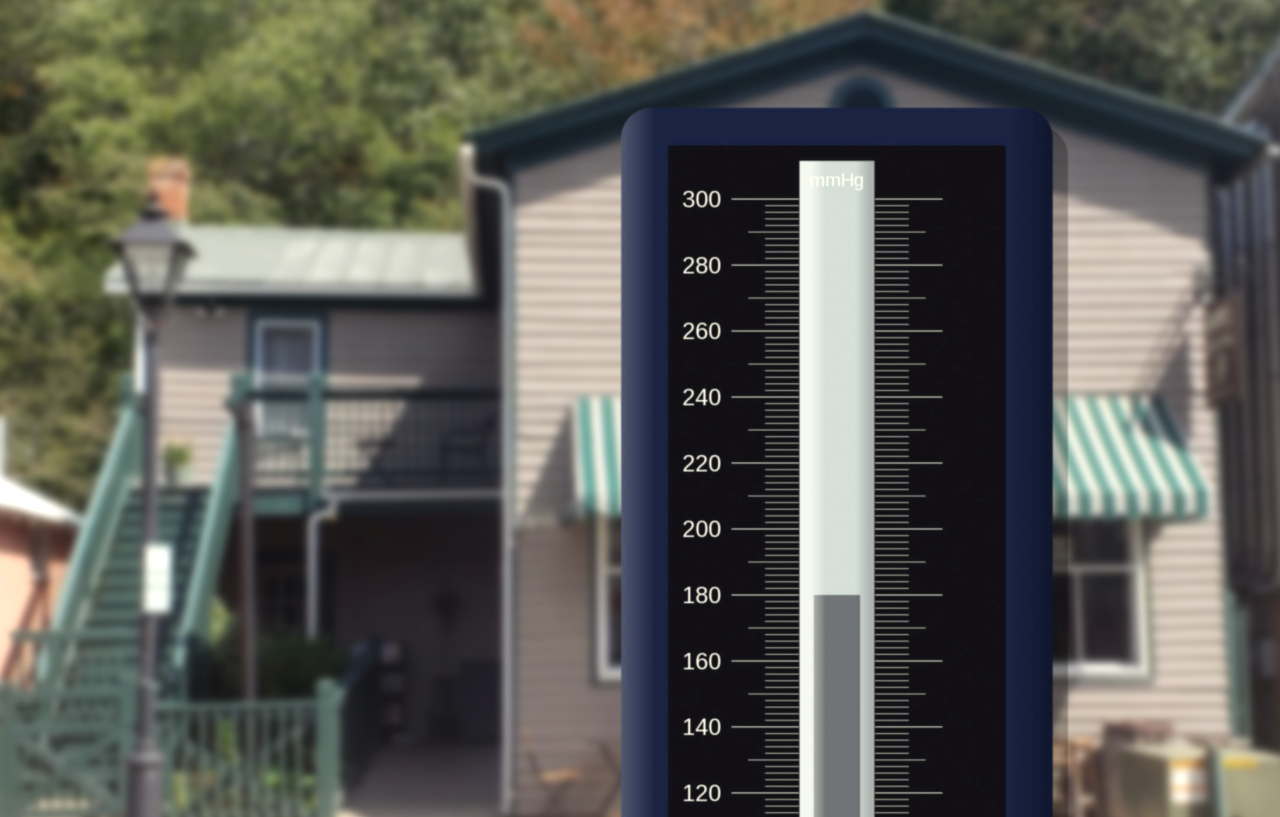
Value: 180 mmHg
